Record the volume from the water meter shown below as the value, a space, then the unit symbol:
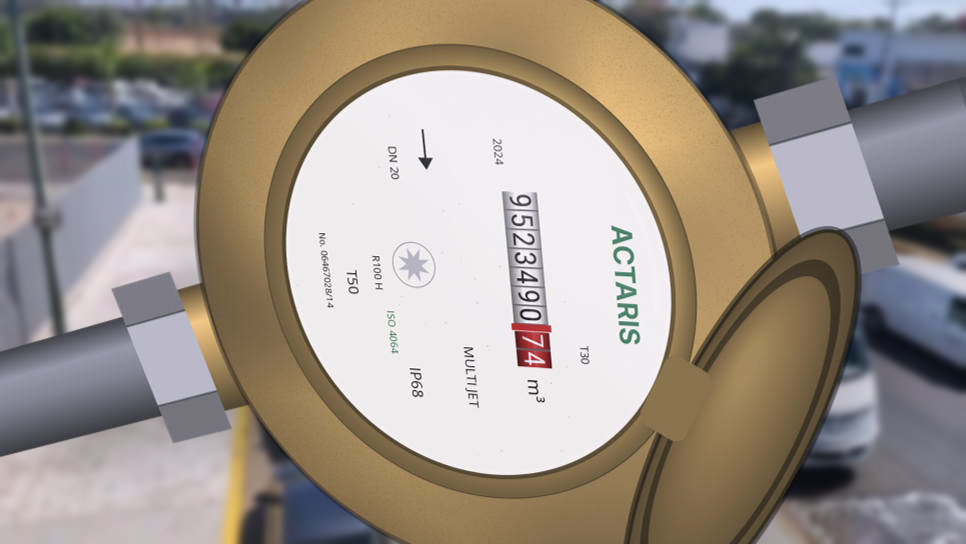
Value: 9523490.74 m³
